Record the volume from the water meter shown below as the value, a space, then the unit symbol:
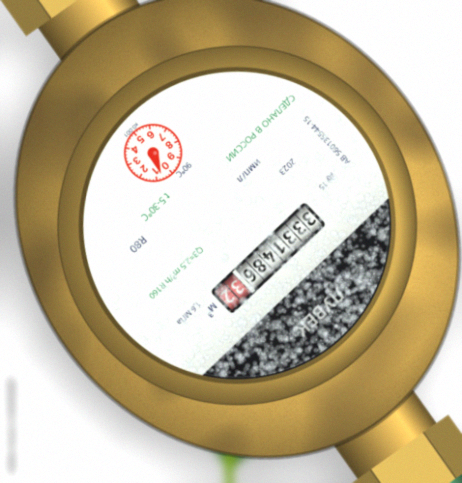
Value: 3331486.320 m³
